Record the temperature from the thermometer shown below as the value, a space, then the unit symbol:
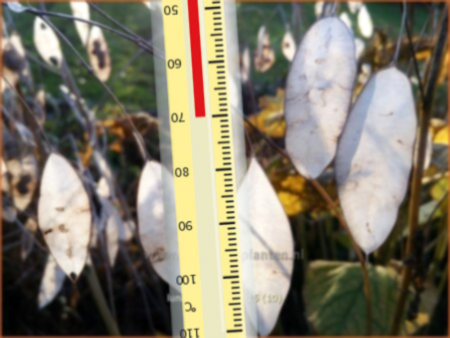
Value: 70 °C
